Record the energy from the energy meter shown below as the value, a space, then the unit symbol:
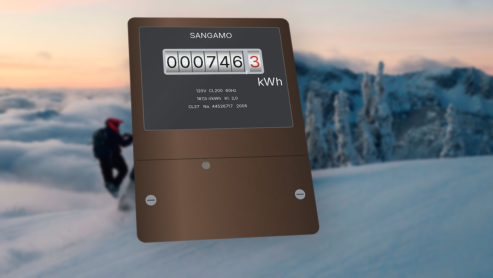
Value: 746.3 kWh
